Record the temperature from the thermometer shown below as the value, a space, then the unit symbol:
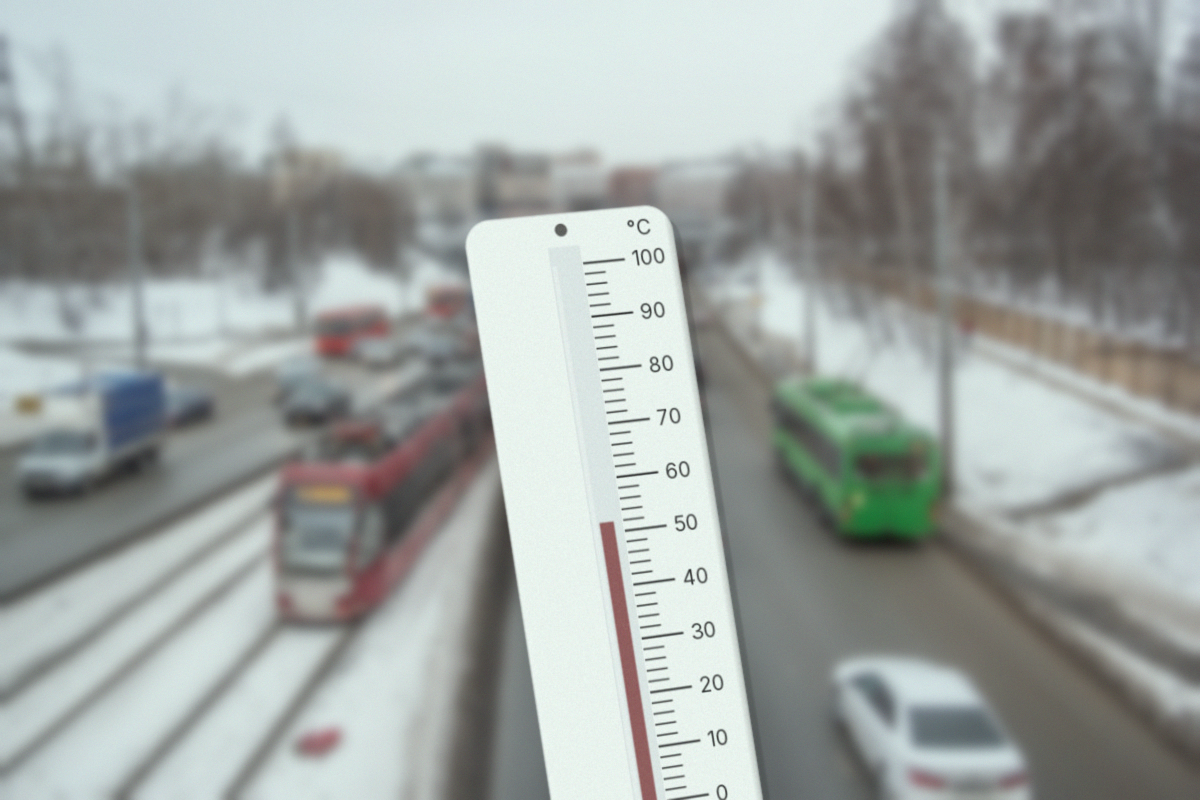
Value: 52 °C
